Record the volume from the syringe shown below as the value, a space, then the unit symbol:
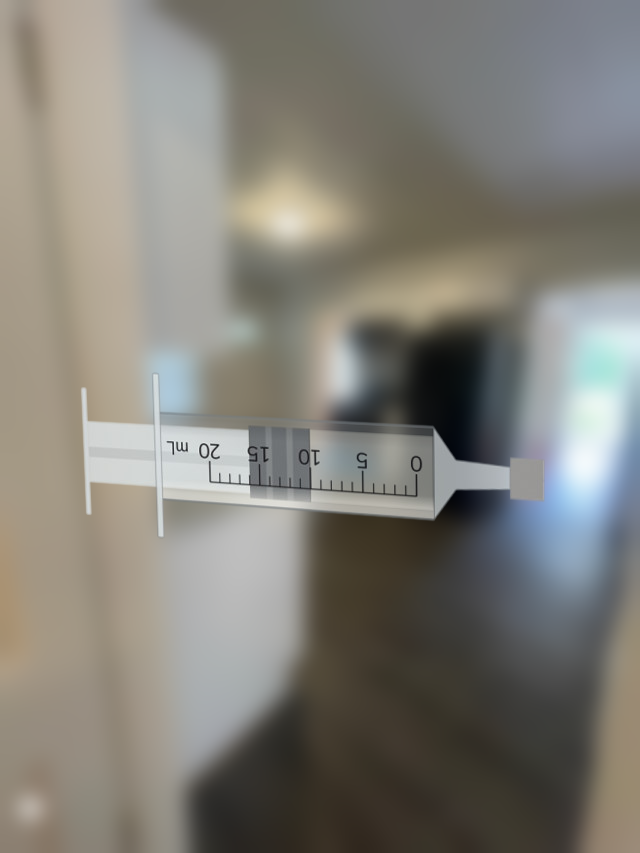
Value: 10 mL
